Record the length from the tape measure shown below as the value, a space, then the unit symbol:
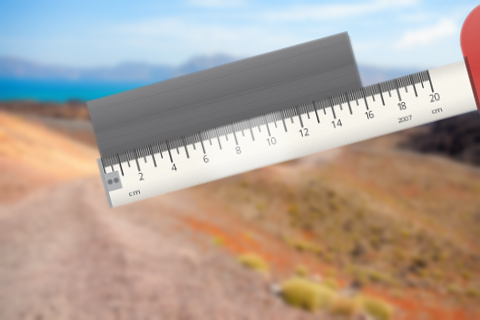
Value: 16 cm
